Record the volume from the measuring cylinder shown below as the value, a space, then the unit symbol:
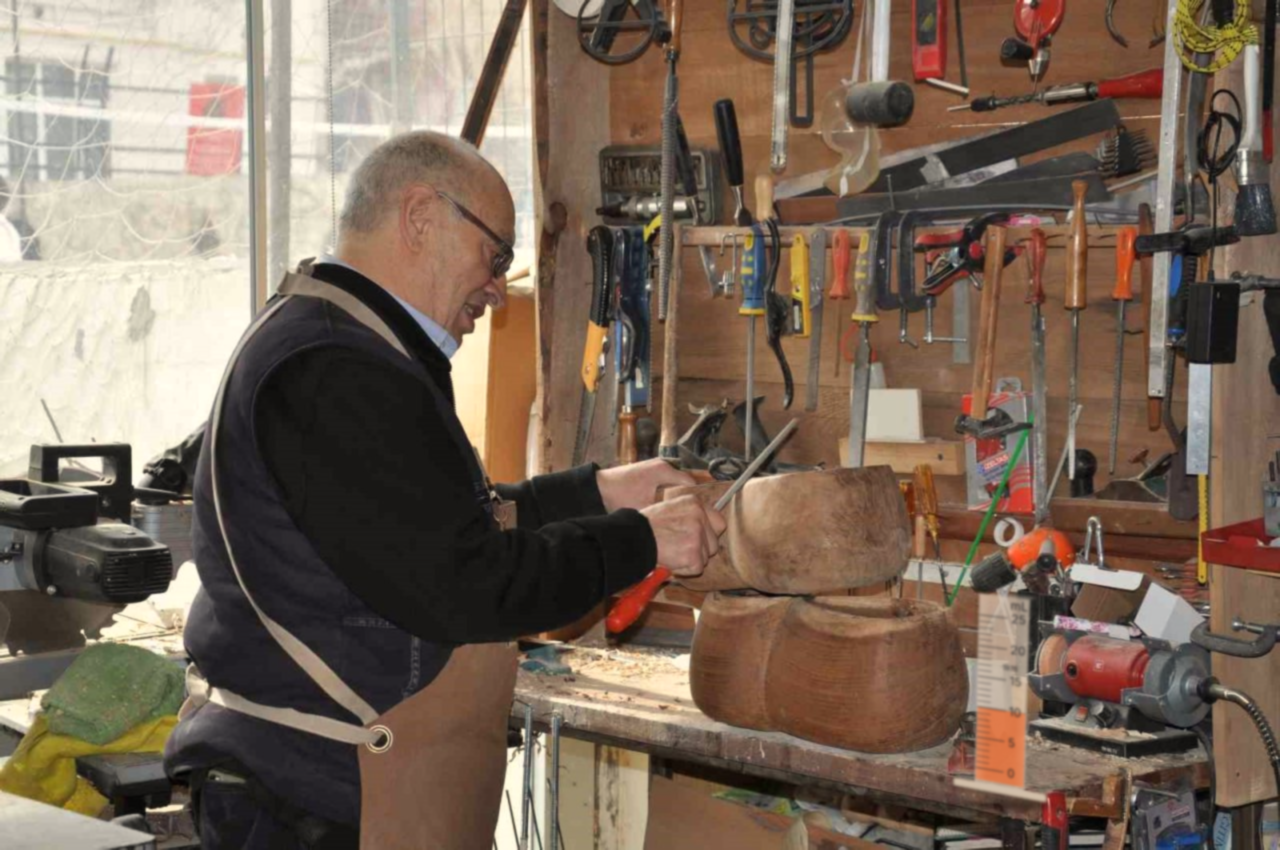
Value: 10 mL
